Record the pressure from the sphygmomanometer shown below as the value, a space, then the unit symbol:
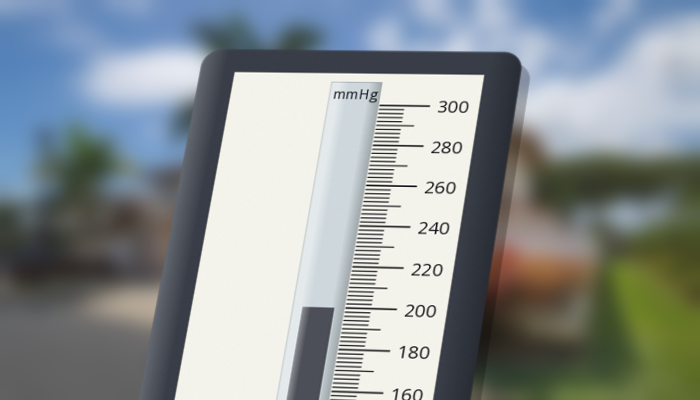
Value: 200 mmHg
